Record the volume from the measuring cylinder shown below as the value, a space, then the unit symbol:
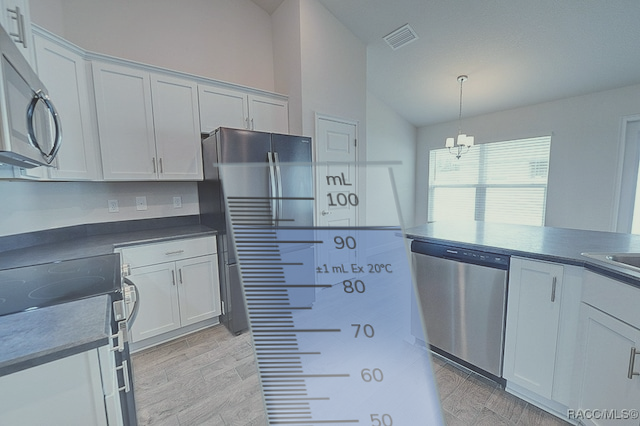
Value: 93 mL
